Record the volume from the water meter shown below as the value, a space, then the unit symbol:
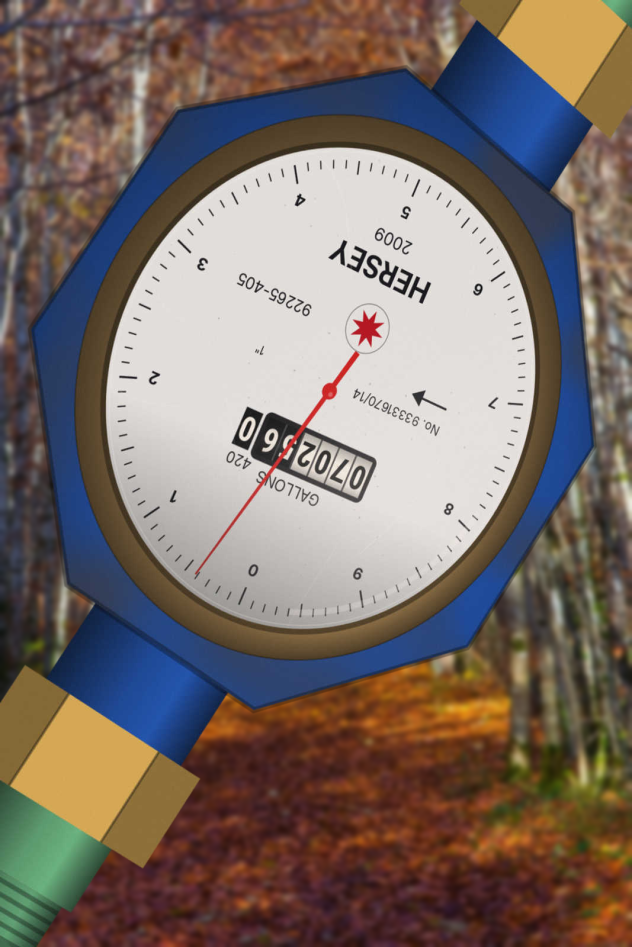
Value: 702560.4 gal
